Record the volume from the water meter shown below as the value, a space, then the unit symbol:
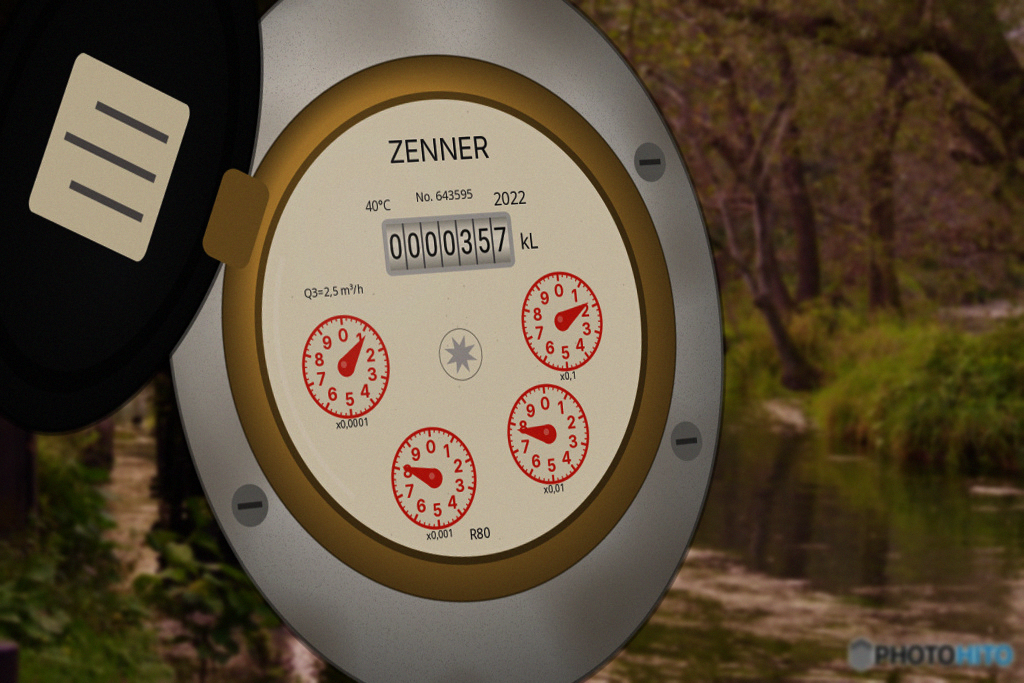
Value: 357.1781 kL
